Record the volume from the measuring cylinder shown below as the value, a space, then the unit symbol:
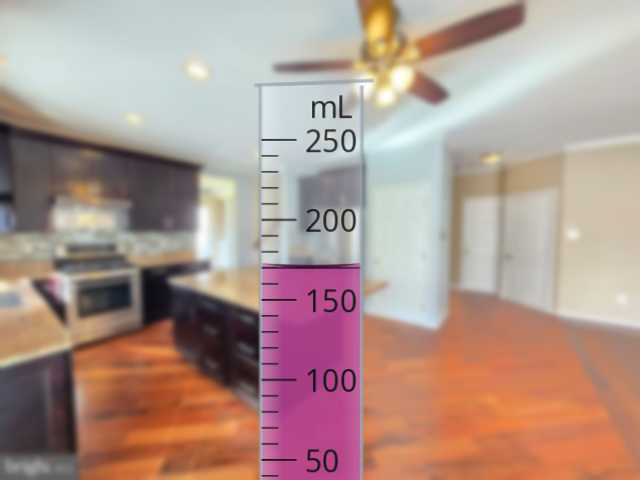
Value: 170 mL
